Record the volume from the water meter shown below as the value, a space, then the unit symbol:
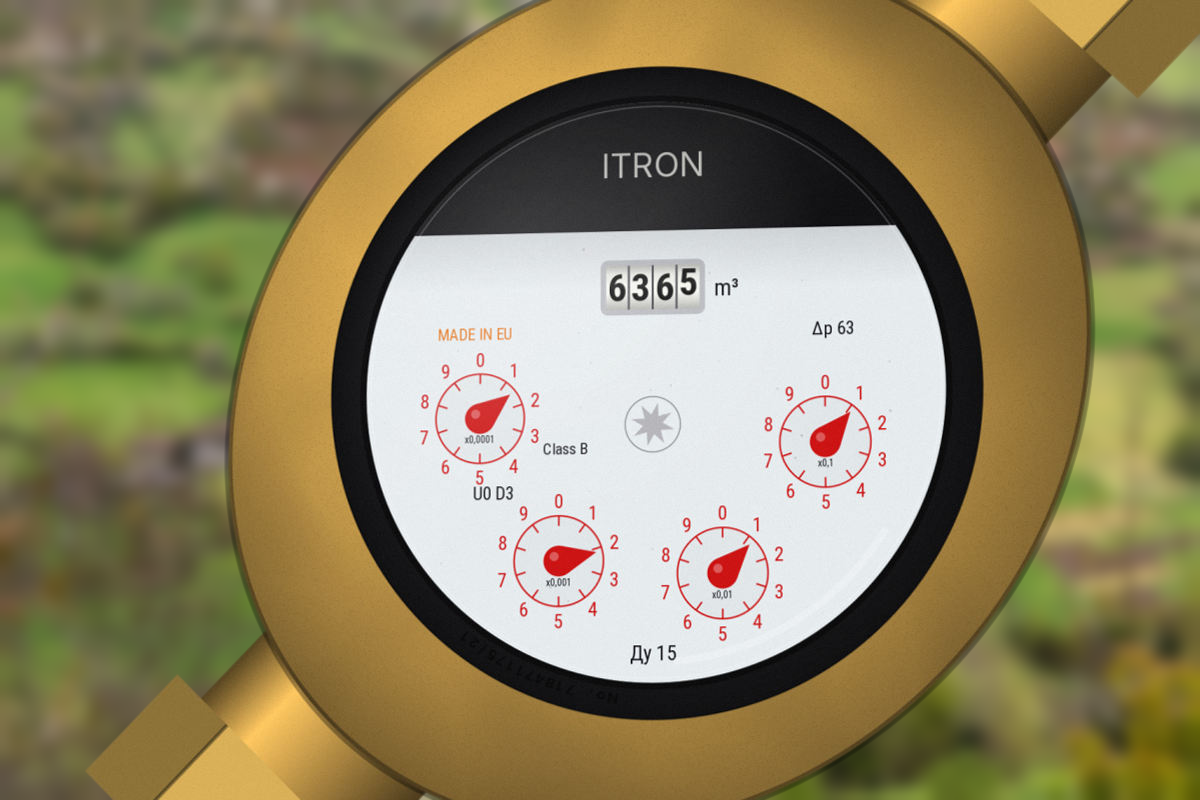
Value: 6365.1121 m³
